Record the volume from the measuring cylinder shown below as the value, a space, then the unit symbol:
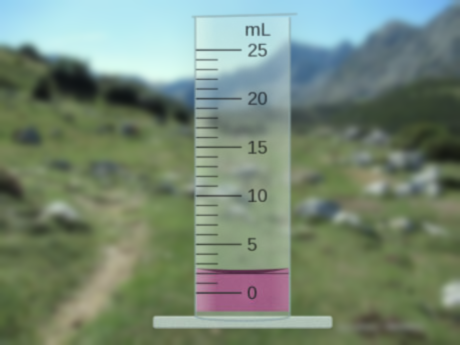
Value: 2 mL
